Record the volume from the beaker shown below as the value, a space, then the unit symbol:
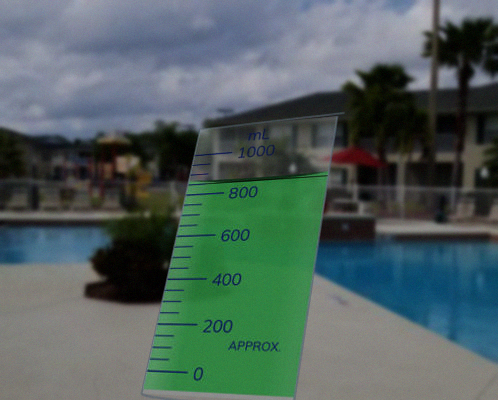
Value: 850 mL
